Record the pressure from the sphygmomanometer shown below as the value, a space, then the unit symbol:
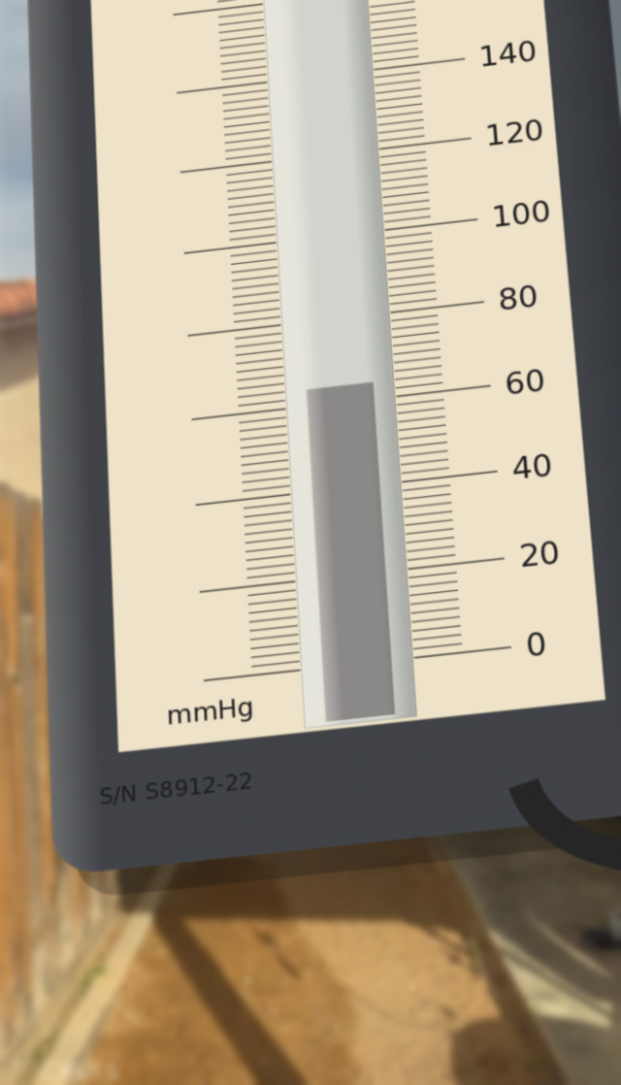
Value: 64 mmHg
